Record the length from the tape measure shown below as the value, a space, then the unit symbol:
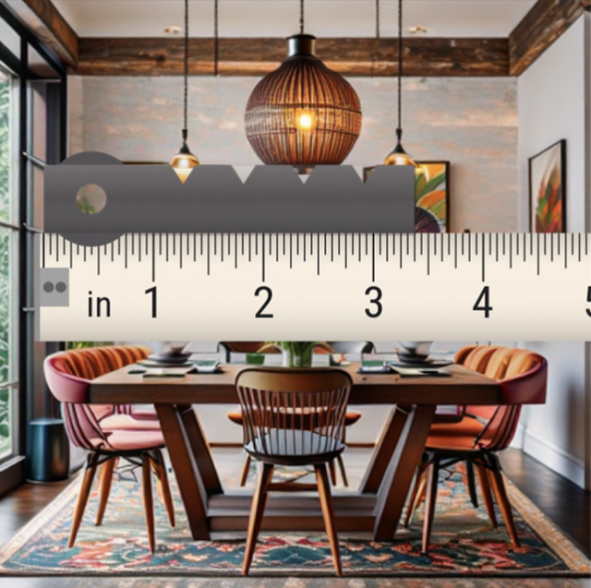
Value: 3.375 in
